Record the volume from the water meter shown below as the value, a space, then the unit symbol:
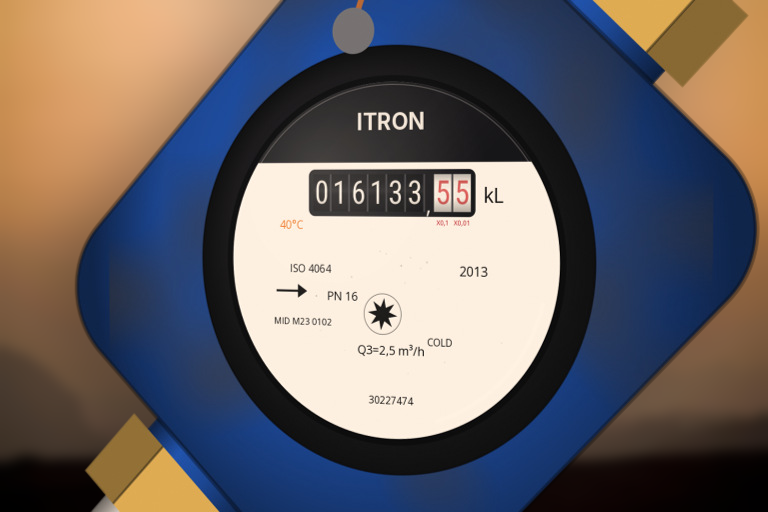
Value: 16133.55 kL
